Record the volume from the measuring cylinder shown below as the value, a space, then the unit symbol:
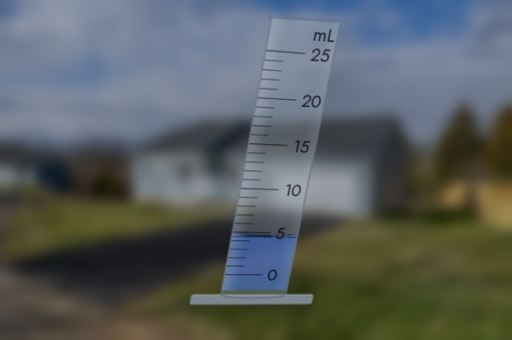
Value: 4.5 mL
